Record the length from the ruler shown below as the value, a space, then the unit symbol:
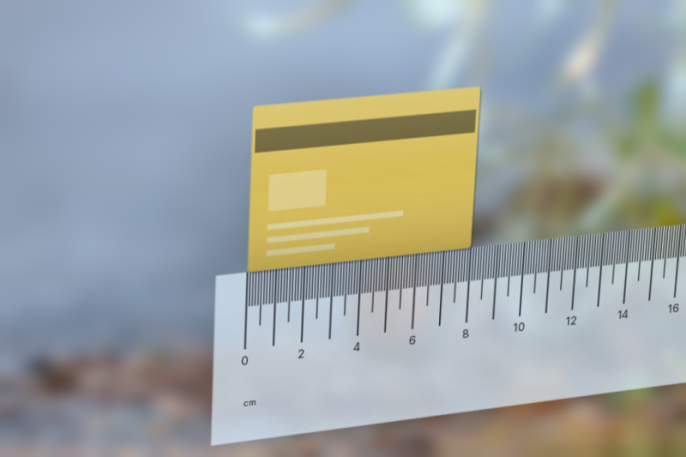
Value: 8 cm
